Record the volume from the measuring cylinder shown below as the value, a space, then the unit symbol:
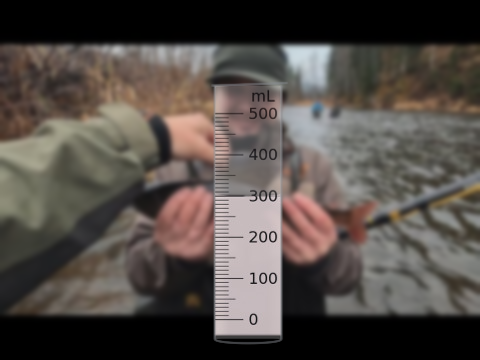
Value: 300 mL
